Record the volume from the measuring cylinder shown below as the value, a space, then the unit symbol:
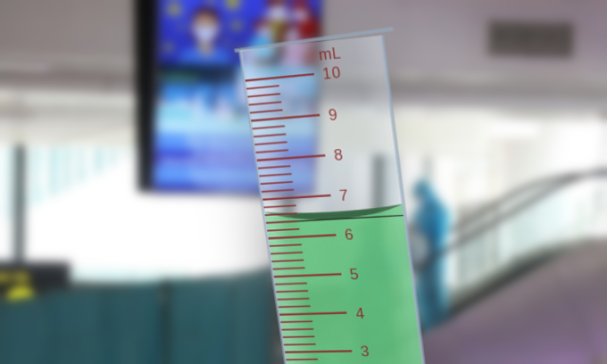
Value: 6.4 mL
